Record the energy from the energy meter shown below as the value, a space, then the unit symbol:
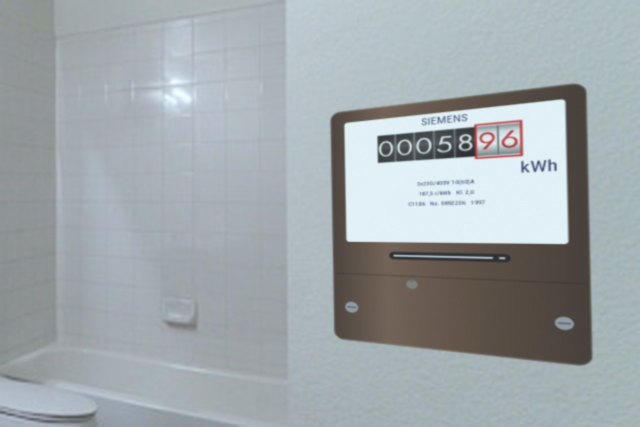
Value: 58.96 kWh
